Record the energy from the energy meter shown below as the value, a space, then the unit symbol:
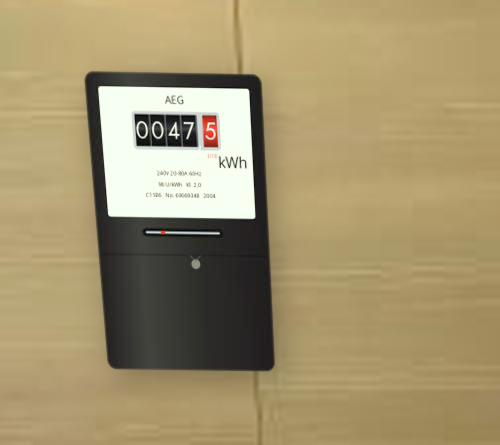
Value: 47.5 kWh
